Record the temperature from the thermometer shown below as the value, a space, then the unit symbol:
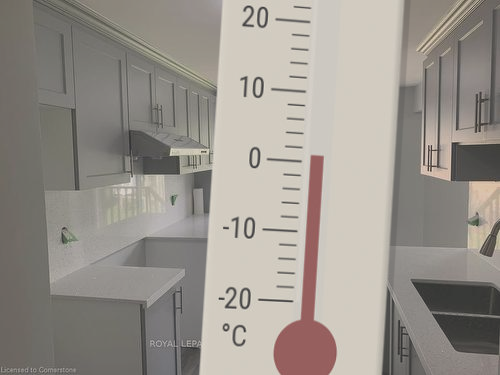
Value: 1 °C
